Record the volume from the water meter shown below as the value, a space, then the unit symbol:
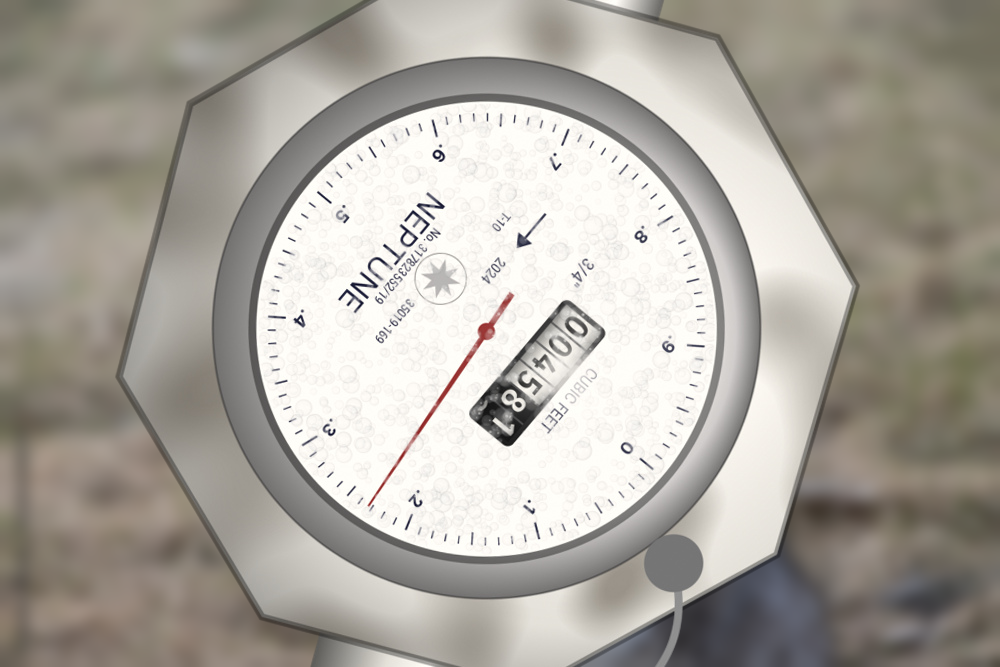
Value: 4581.23 ft³
